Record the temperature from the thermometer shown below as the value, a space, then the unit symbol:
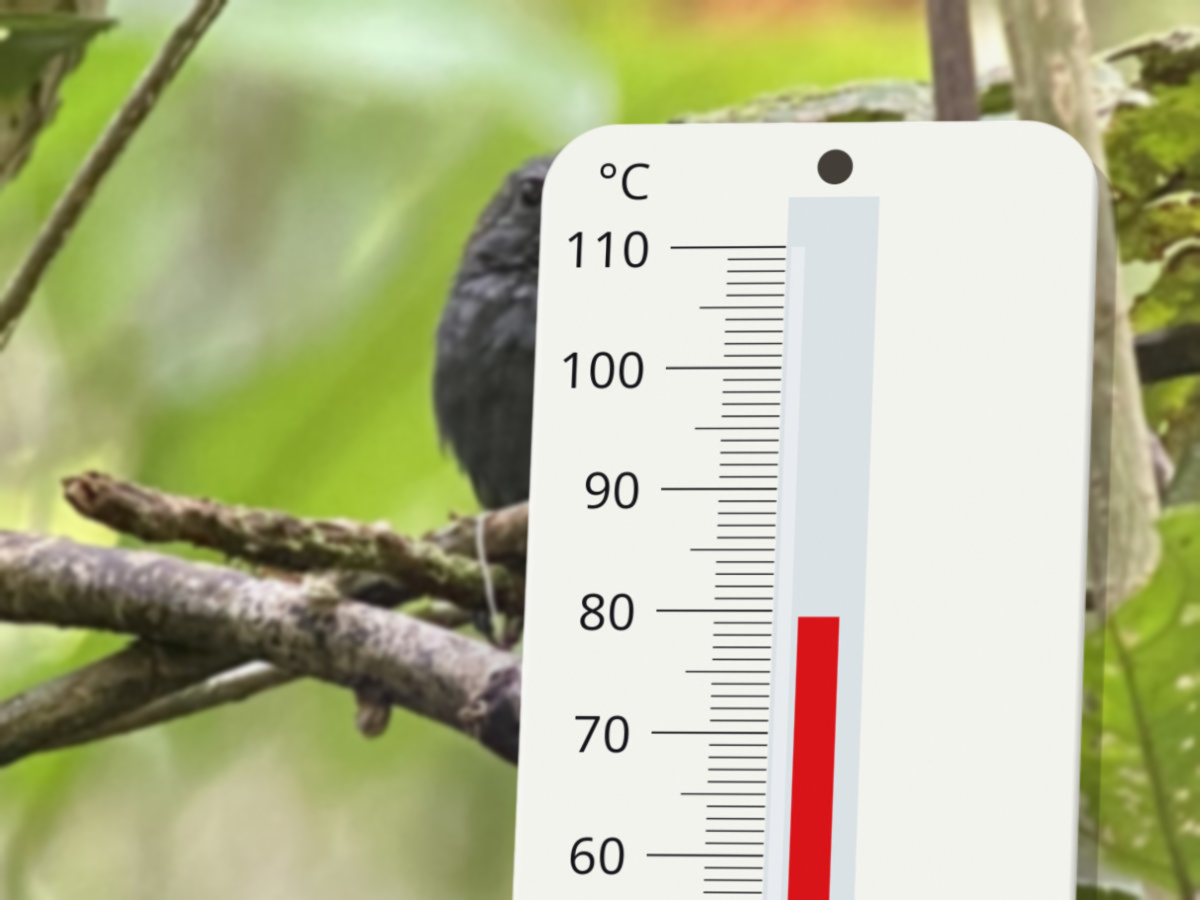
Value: 79.5 °C
